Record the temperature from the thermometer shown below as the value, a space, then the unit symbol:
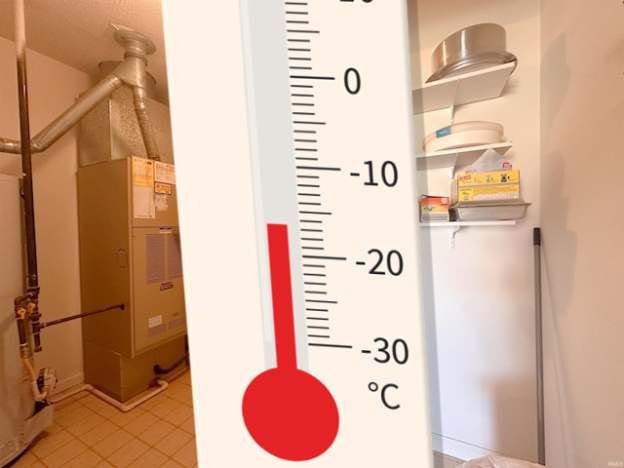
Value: -16.5 °C
